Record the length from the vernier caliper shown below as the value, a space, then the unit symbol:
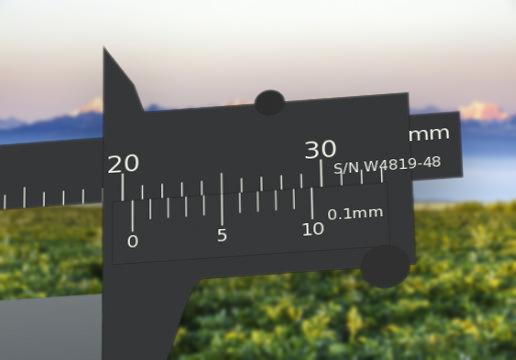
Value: 20.5 mm
